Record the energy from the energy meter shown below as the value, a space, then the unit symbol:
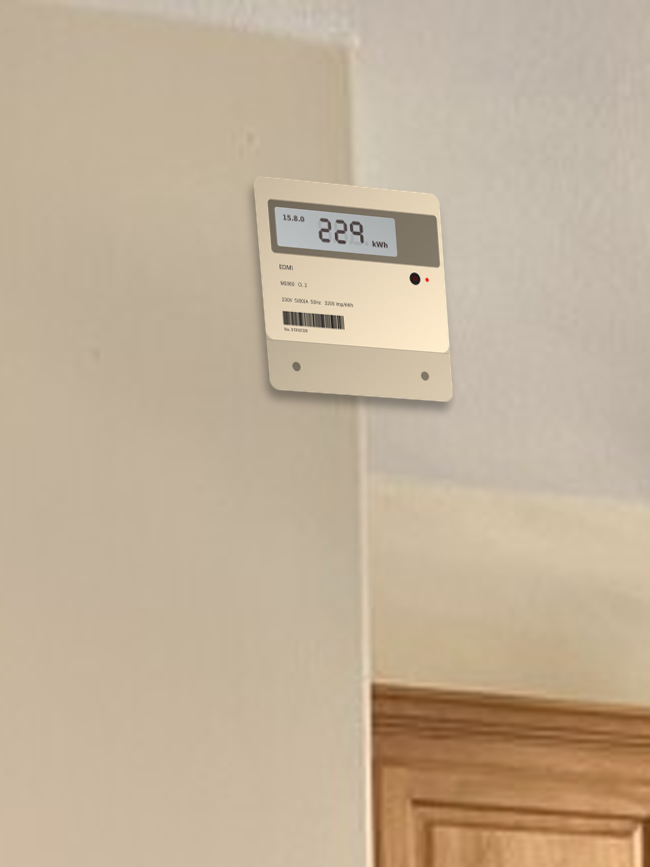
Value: 229 kWh
